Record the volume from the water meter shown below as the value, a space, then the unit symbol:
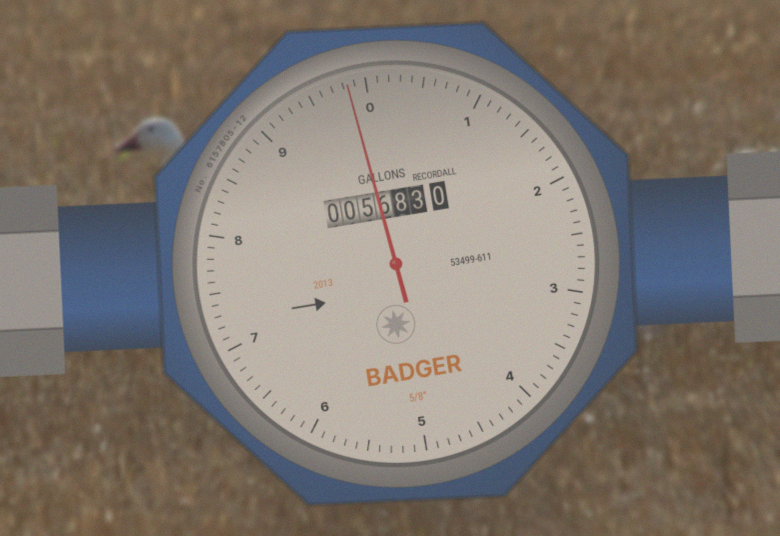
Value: 56829.8 gal
